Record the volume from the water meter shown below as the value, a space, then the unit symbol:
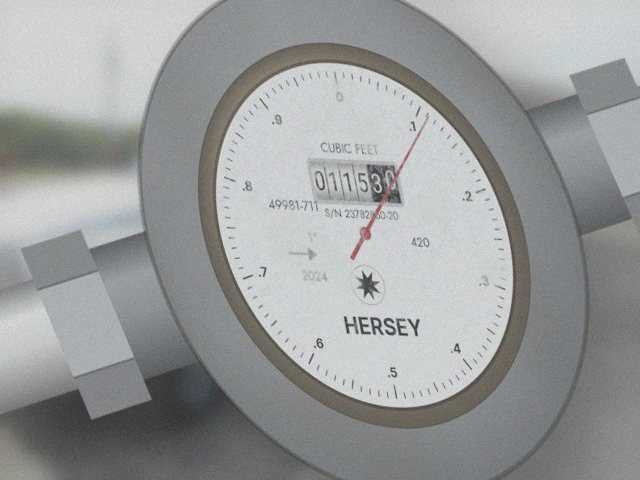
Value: 11530.11 ft³
